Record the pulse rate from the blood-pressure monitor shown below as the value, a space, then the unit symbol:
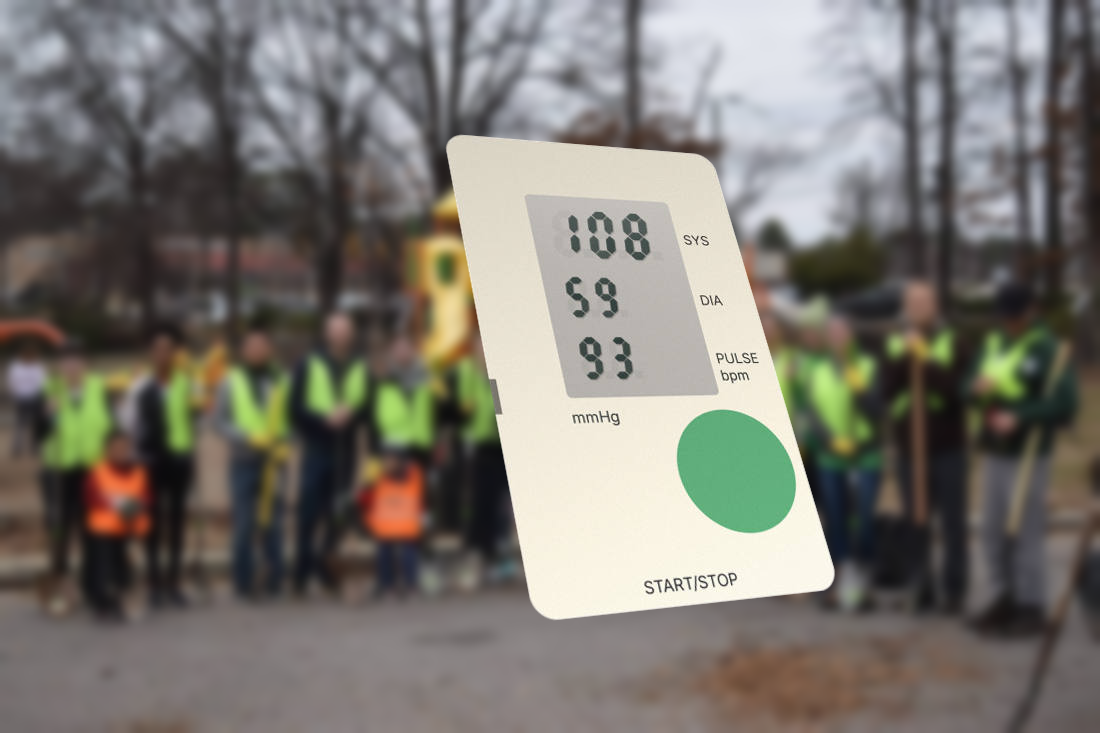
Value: 93 bpm
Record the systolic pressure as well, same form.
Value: 108 mmHg
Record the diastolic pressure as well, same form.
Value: 59 mmHg
